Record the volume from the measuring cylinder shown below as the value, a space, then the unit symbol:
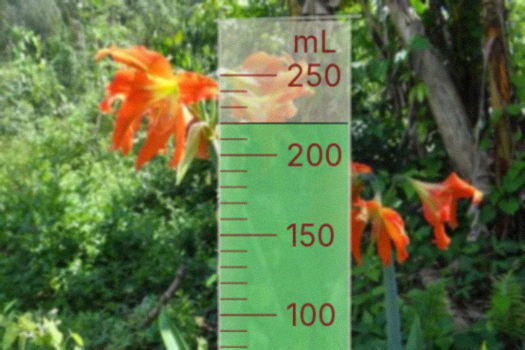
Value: 220 mL
